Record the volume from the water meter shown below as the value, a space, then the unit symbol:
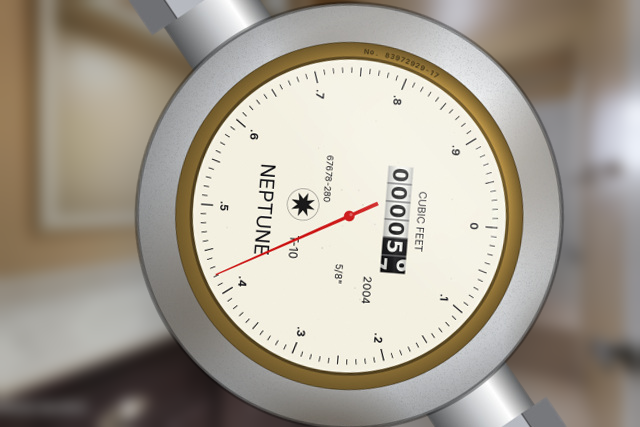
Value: 56.42 ft³
